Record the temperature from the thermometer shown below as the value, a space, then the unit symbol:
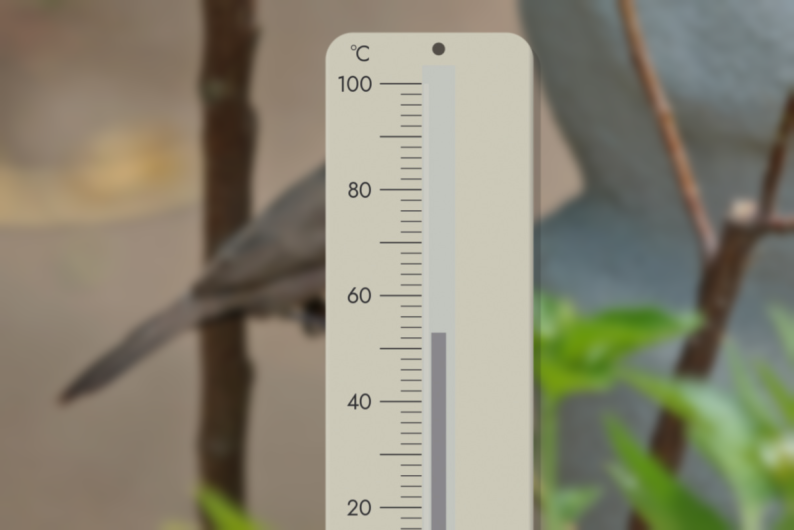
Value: 53 °C
